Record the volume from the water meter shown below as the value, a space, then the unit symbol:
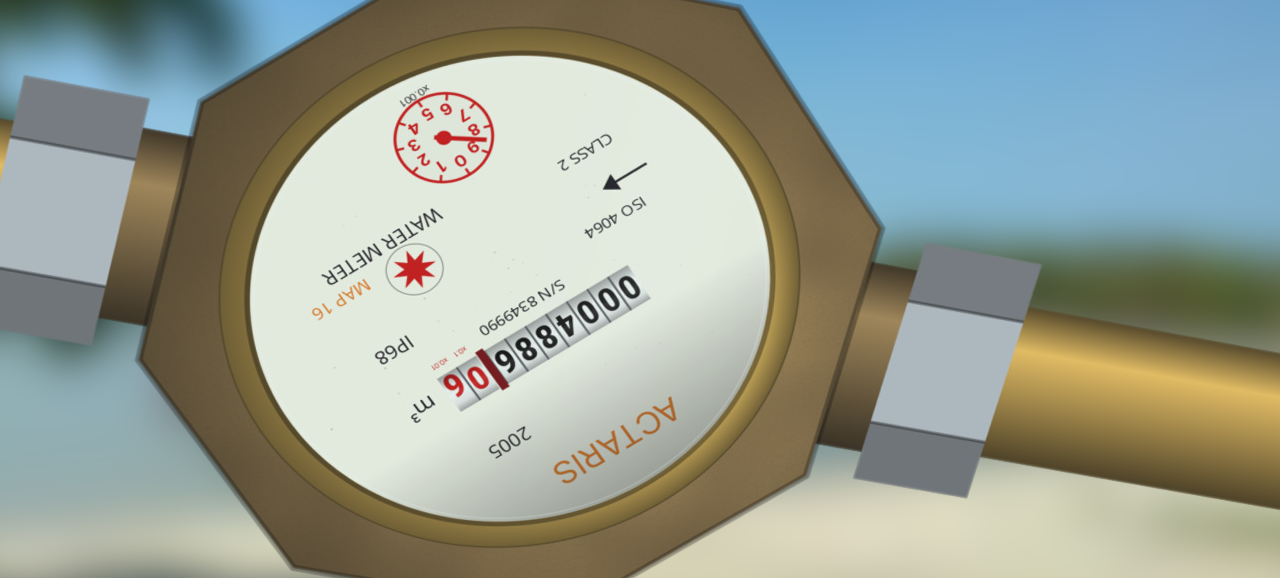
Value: 4886.058 m³
